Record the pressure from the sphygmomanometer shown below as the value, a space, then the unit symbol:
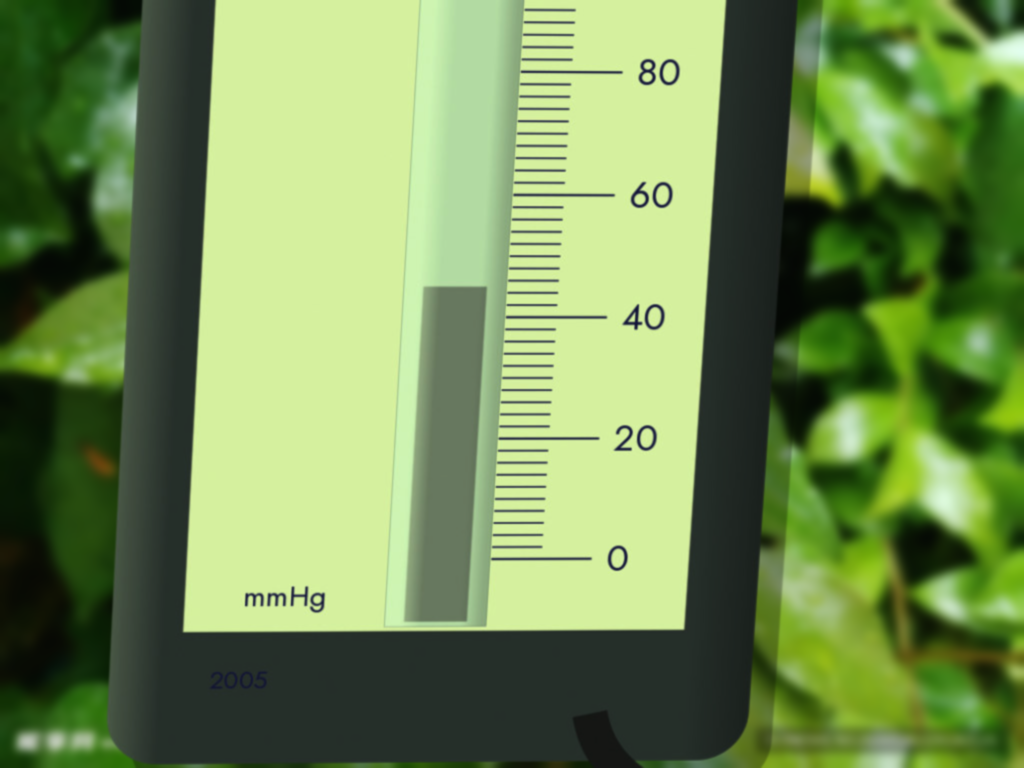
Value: 45 mmHg
